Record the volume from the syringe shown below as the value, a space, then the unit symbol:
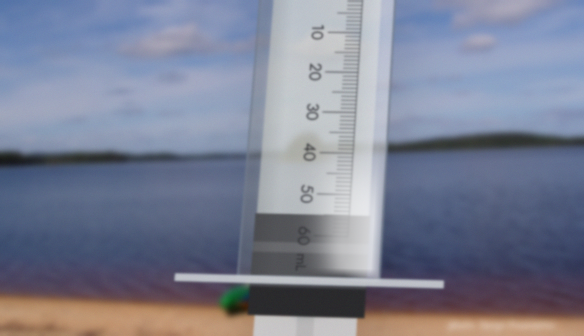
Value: 55 mL
